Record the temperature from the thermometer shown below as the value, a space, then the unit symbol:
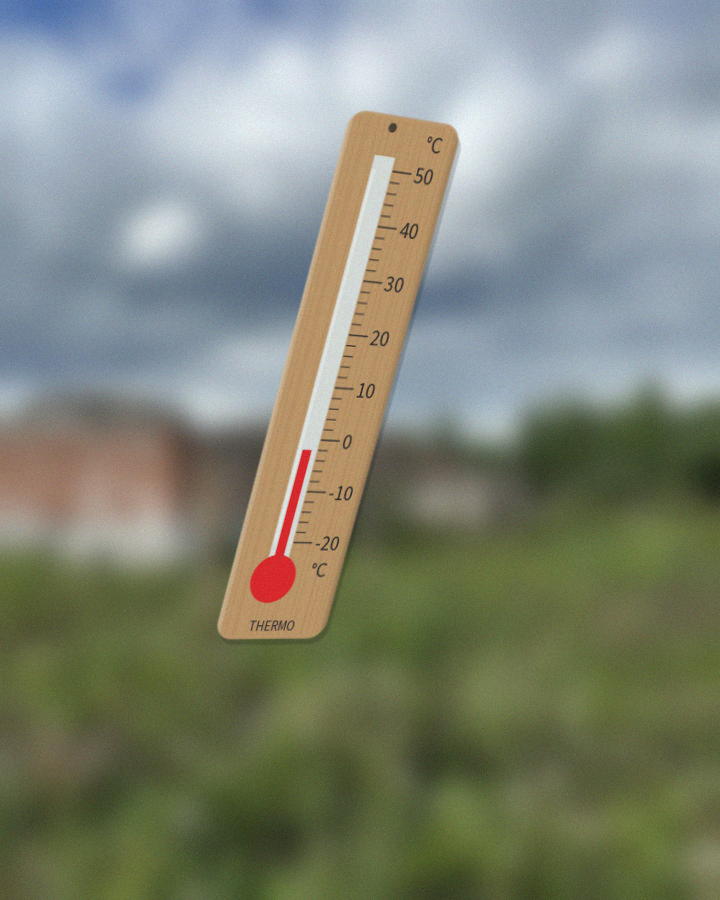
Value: -2 °C
